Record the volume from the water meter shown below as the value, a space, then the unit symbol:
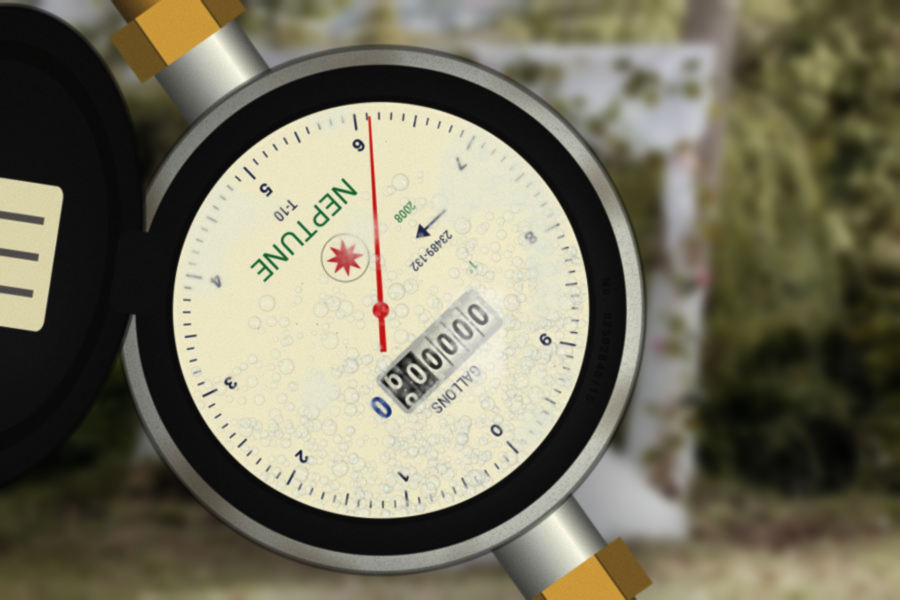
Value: 86.1 gal
